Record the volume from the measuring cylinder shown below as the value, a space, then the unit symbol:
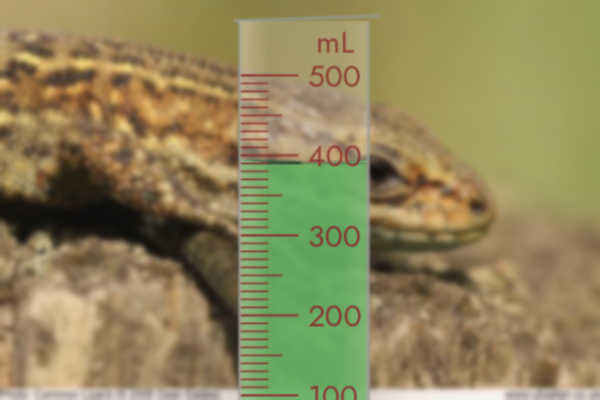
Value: 390 mL
